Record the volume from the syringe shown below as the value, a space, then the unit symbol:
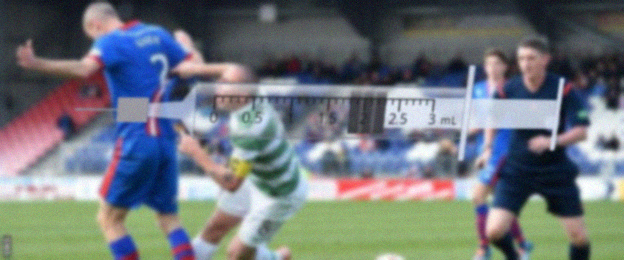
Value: 1.8 mL
